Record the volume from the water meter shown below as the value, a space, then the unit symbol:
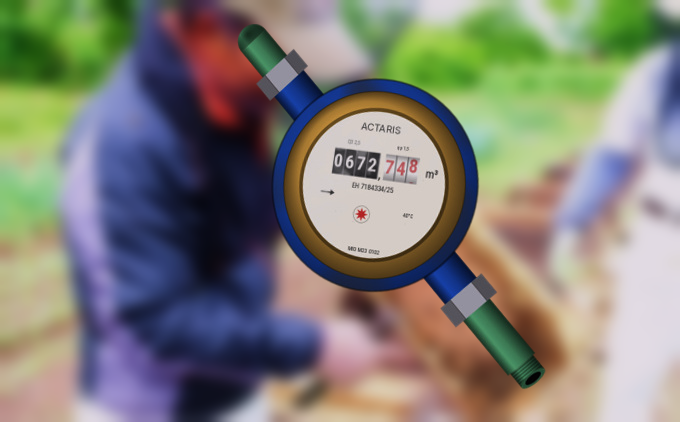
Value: 672.748 m³
